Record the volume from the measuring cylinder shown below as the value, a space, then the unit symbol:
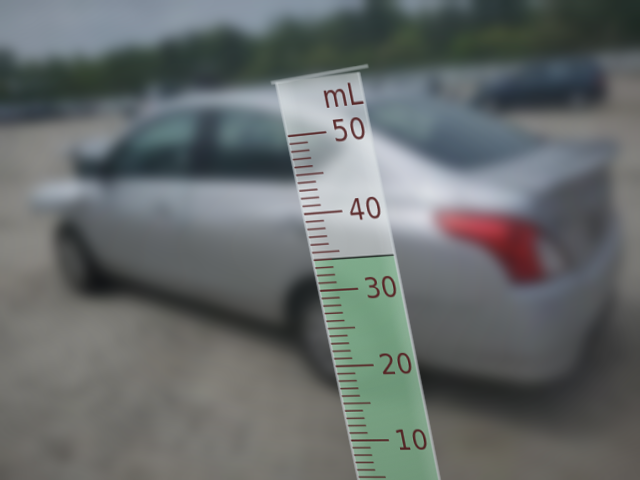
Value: 34 mL
